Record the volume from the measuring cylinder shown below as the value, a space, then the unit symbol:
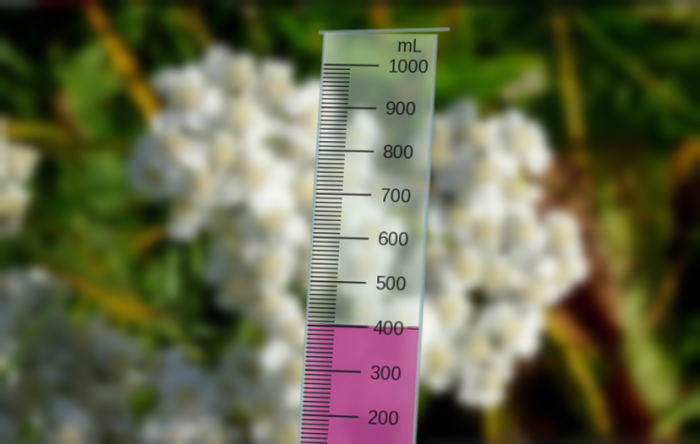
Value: 400 mL
